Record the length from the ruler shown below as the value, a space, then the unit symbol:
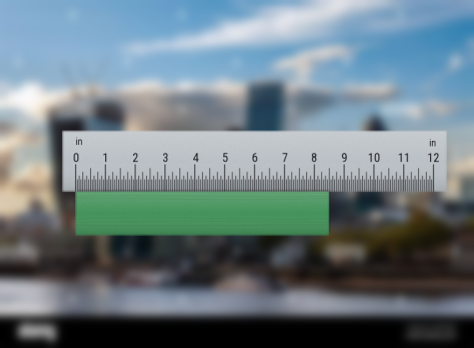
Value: 8.5 in
